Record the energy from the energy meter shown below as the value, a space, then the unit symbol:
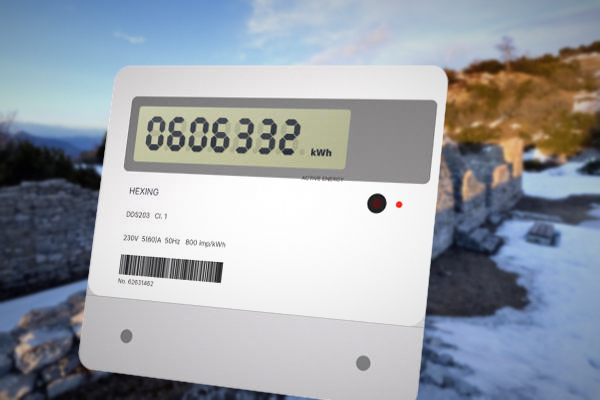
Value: 606332 kWh
